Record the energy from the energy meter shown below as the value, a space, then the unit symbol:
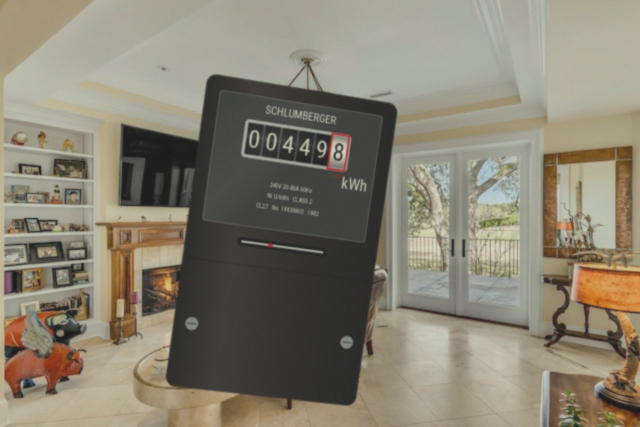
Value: 449.8 kWh
